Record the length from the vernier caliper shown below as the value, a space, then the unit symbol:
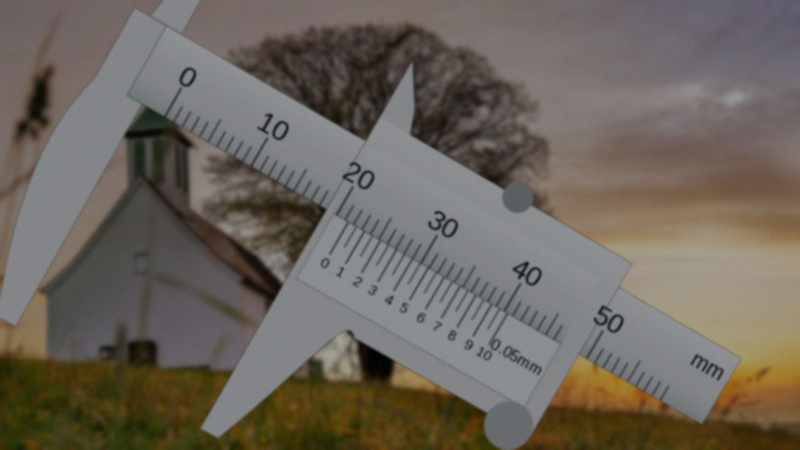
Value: 21.4 mm
